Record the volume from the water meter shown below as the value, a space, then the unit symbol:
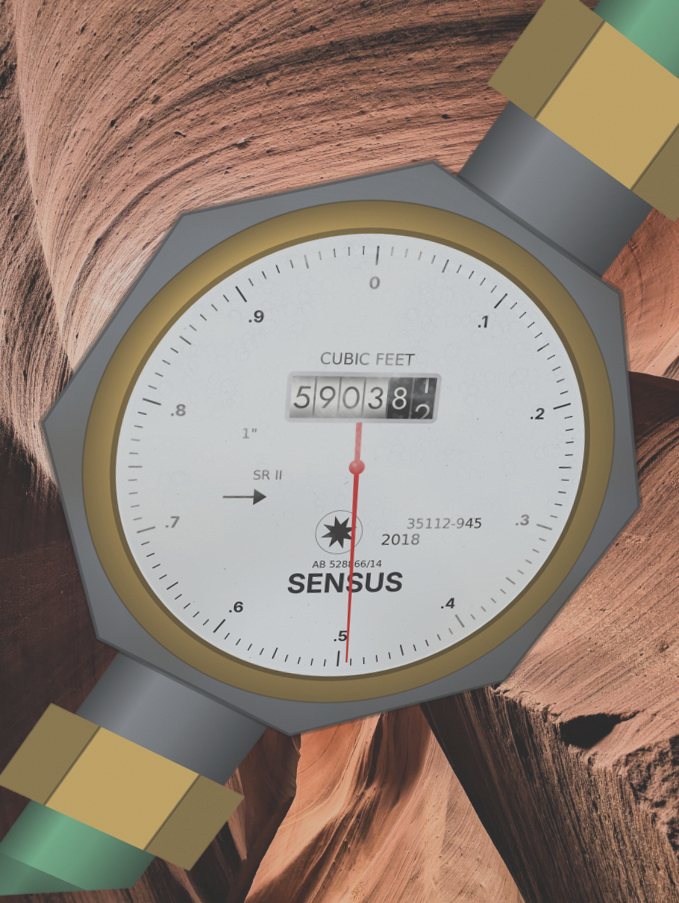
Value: 590381.49 ft³
